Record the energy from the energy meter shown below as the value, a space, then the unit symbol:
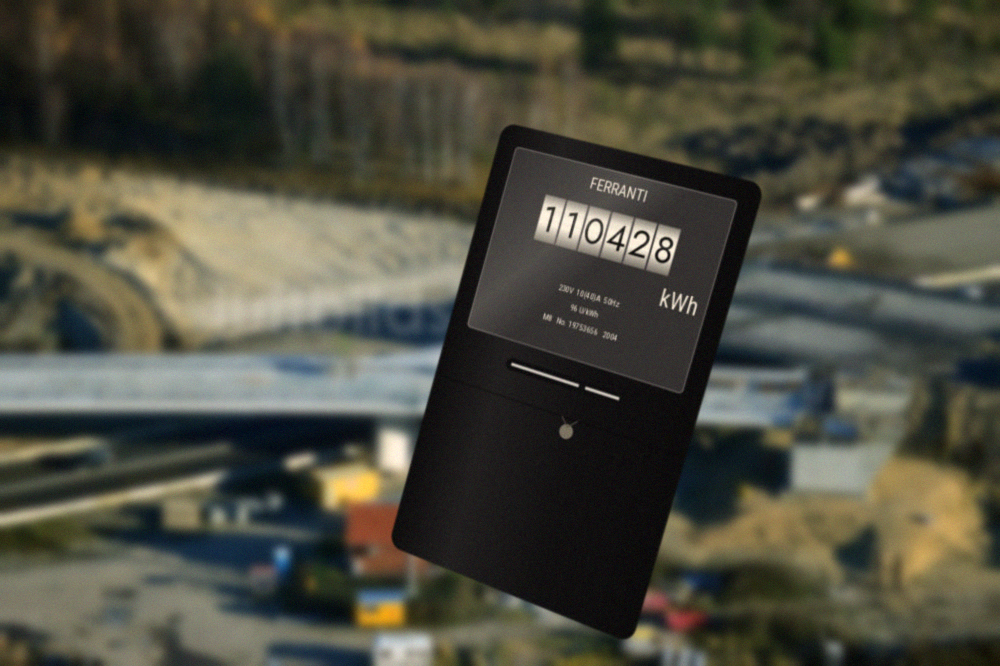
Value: 110428 kWh
